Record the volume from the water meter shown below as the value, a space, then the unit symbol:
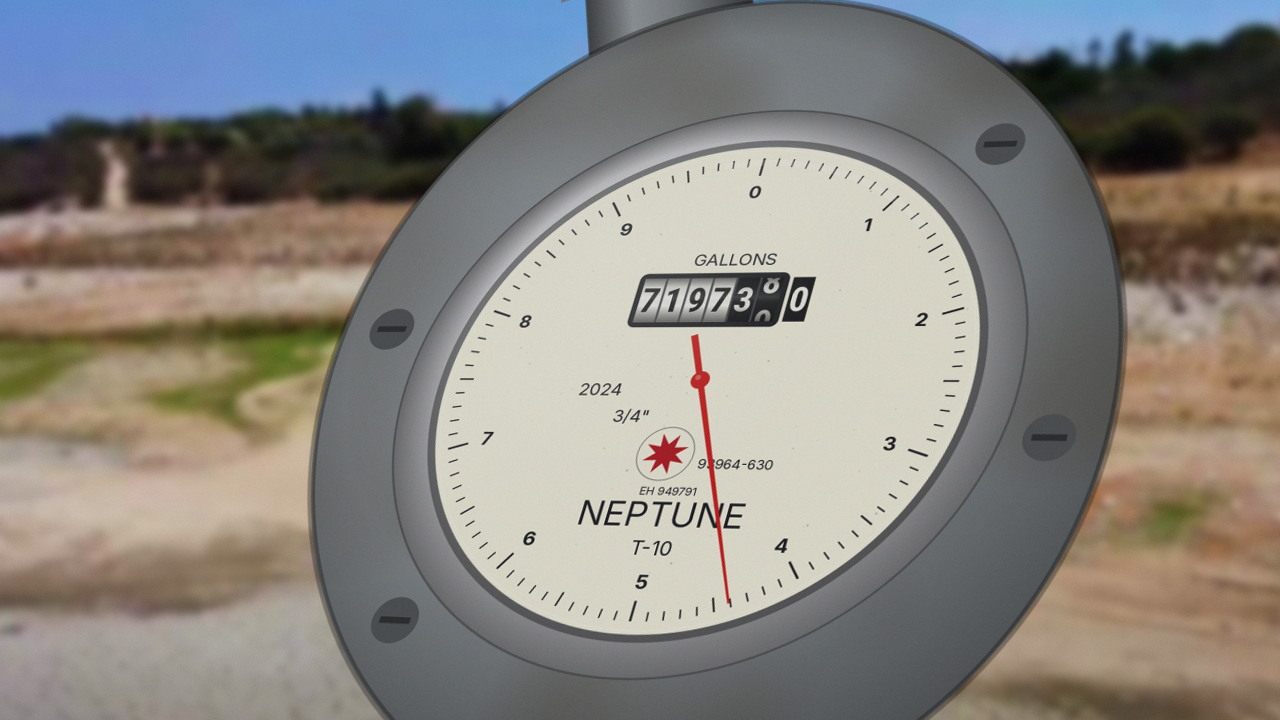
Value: 7197384.4 gal
